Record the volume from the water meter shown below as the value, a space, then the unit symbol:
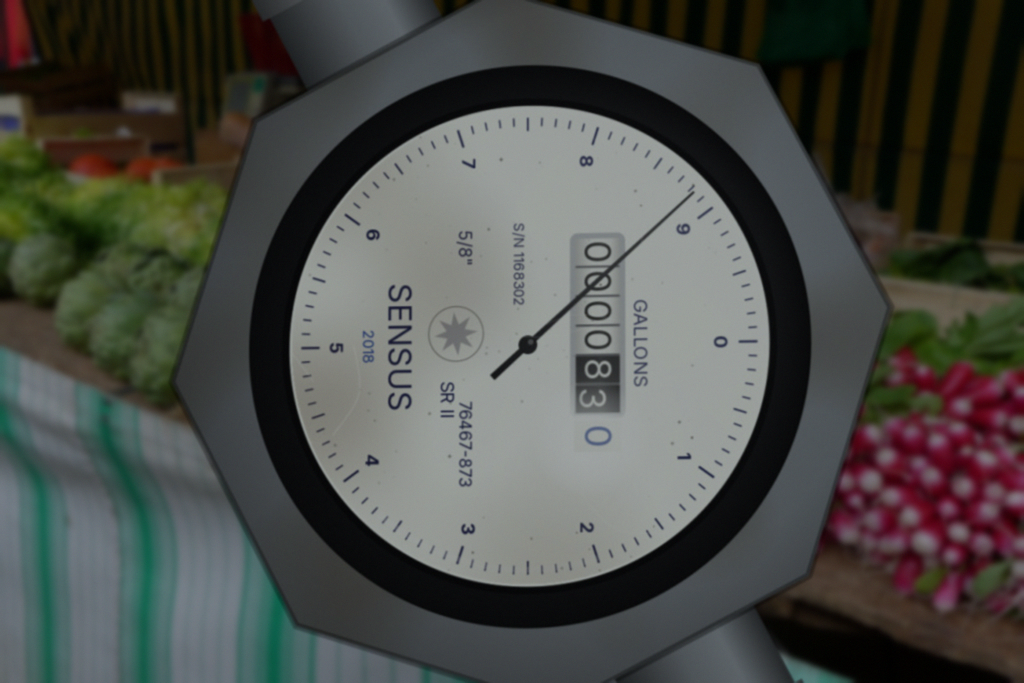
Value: 828.8 gal
